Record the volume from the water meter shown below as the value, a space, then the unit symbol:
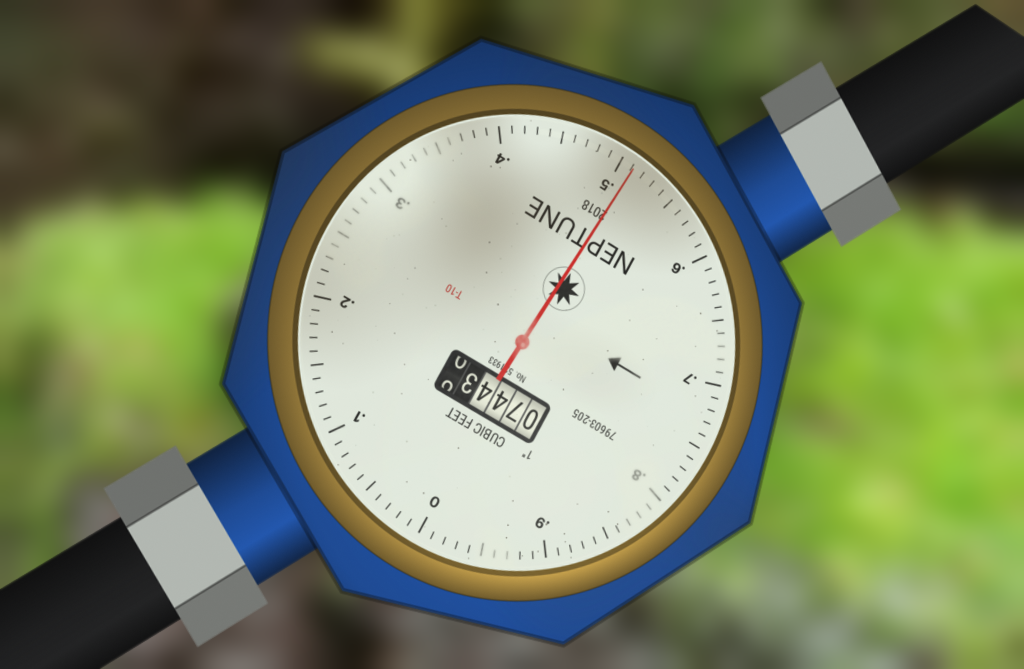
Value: 74438.51 ft³
